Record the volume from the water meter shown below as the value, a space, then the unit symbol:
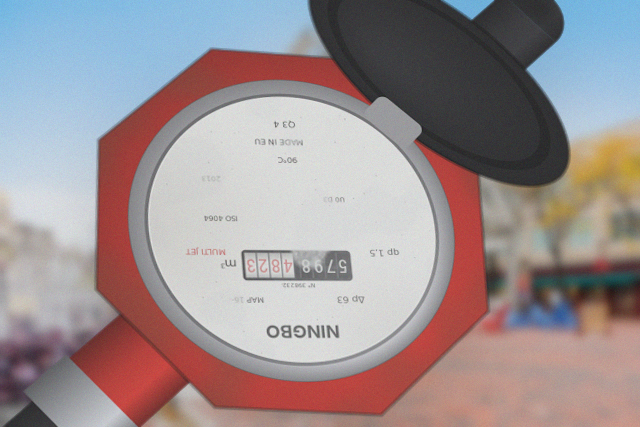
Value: 5798.4823 m³
